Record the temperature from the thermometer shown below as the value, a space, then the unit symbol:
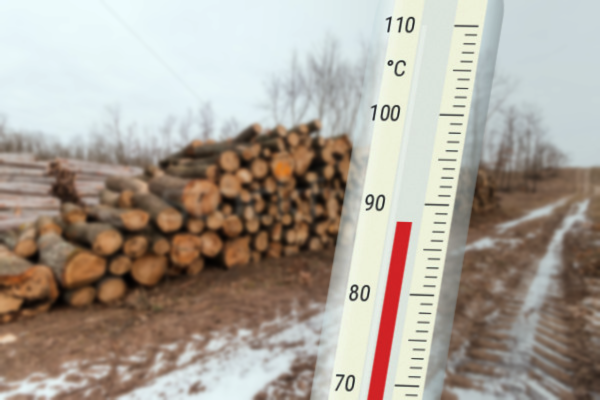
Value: 88 °C
